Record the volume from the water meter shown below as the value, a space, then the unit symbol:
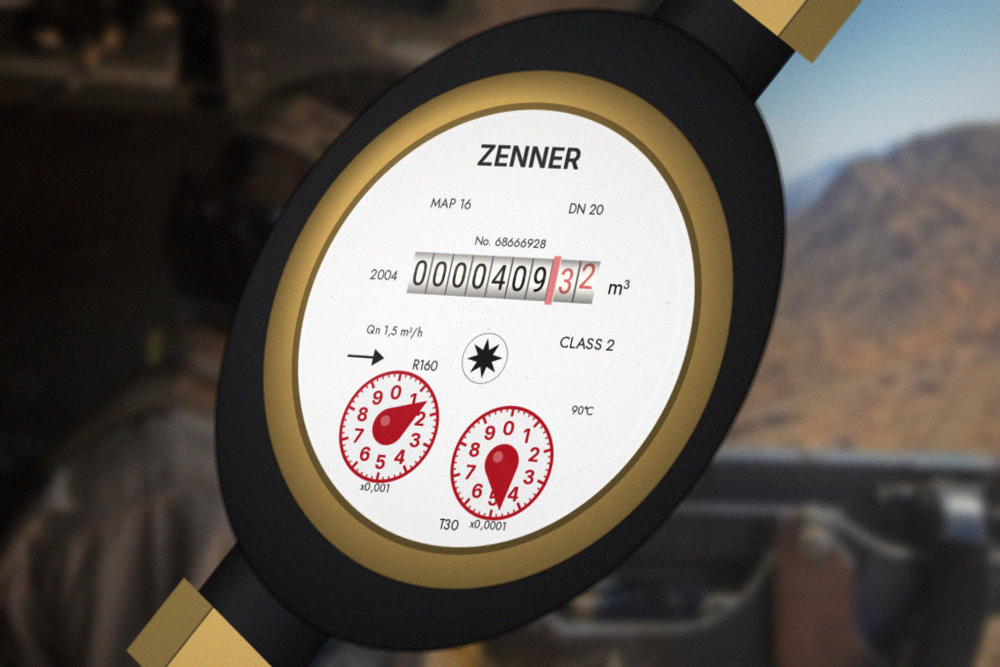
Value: 409.3214 m³
